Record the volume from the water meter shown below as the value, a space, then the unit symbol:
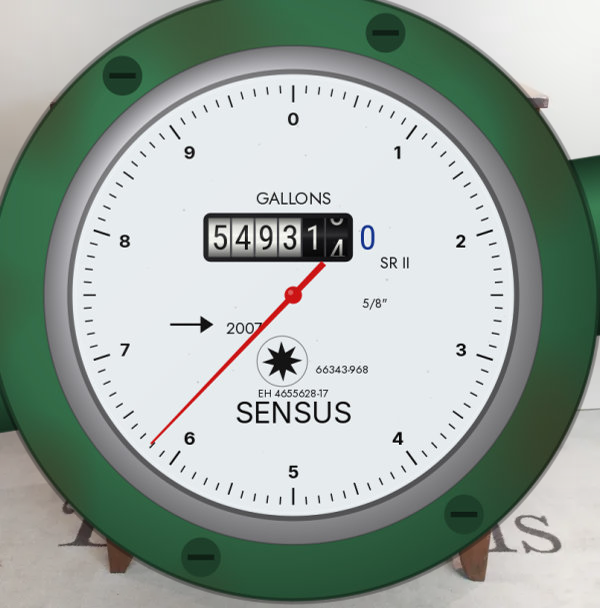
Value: 5493136.2 gal
